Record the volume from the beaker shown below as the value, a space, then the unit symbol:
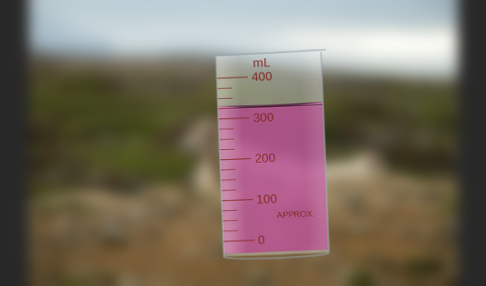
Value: 325 mL
